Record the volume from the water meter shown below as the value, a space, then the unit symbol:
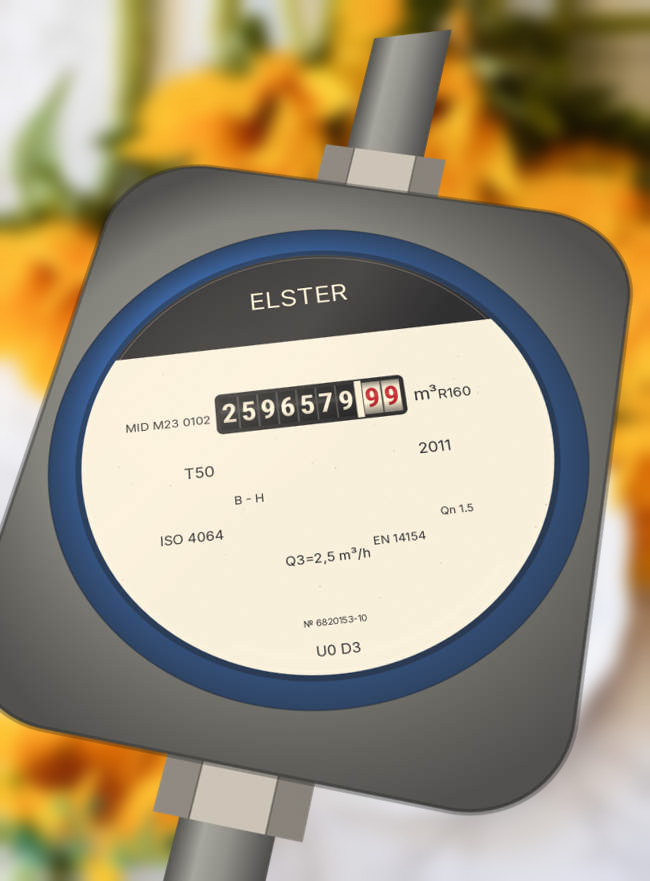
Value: 2596579.99 m³
